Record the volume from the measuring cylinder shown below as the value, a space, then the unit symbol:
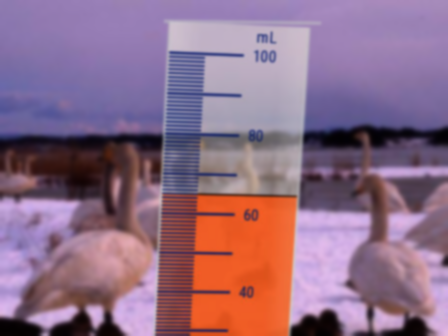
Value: 65 mL
